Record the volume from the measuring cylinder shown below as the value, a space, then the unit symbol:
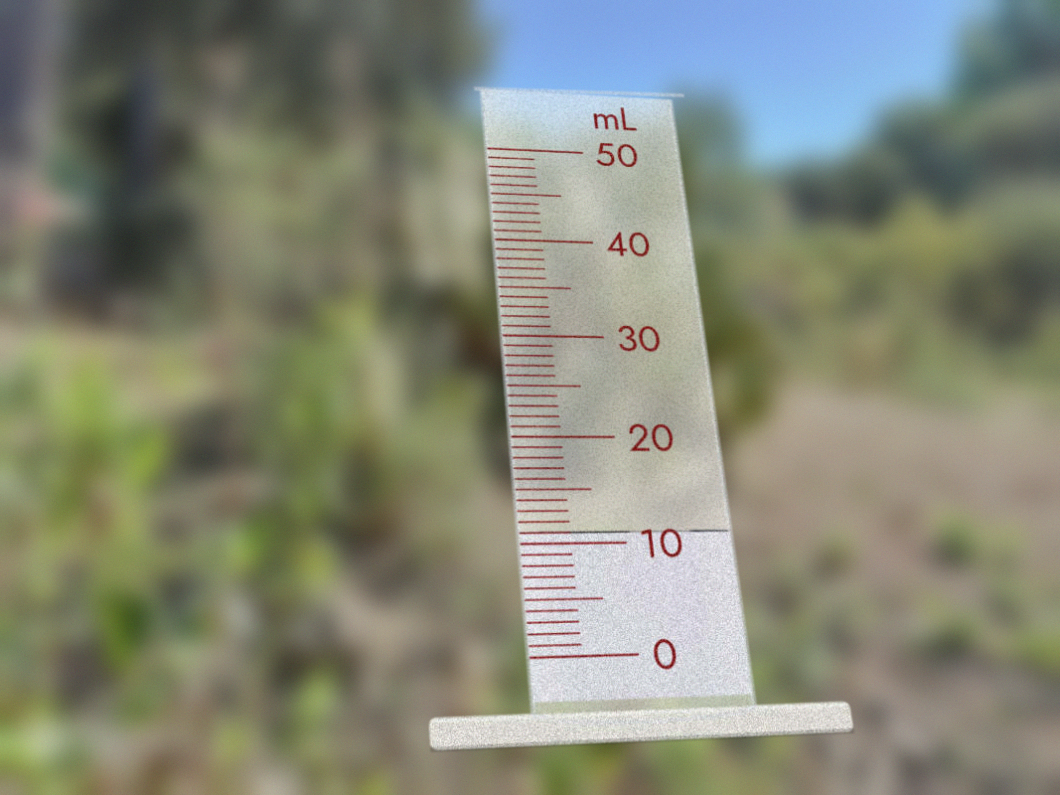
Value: 11 mL
